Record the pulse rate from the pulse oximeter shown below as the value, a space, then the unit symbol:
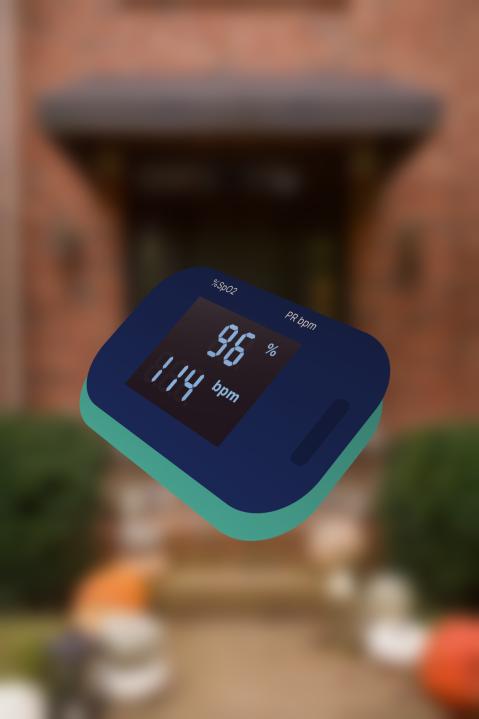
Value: 114 bpm
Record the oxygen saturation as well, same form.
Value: 96 %
